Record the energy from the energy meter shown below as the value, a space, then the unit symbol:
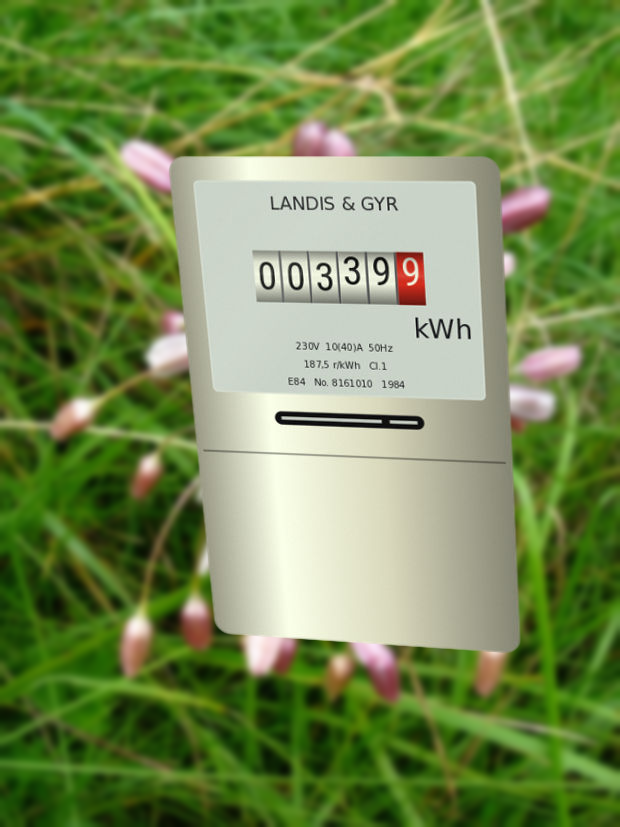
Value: 339.9 kWh
